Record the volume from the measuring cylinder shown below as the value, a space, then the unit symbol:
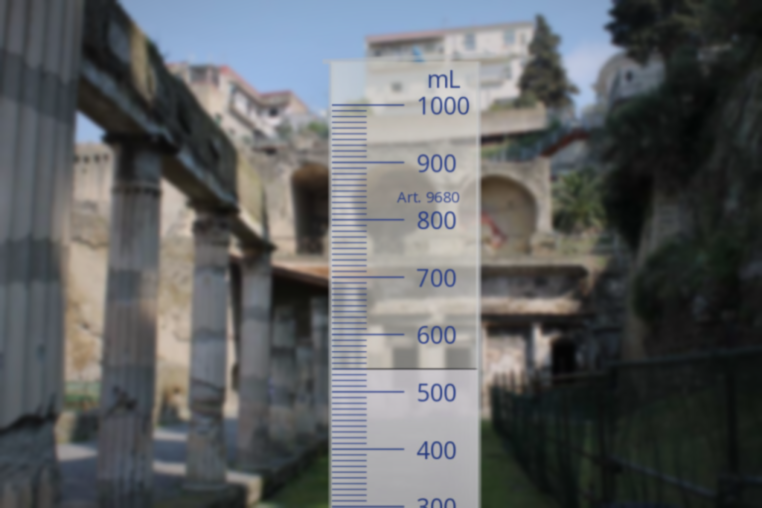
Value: 540 mL
